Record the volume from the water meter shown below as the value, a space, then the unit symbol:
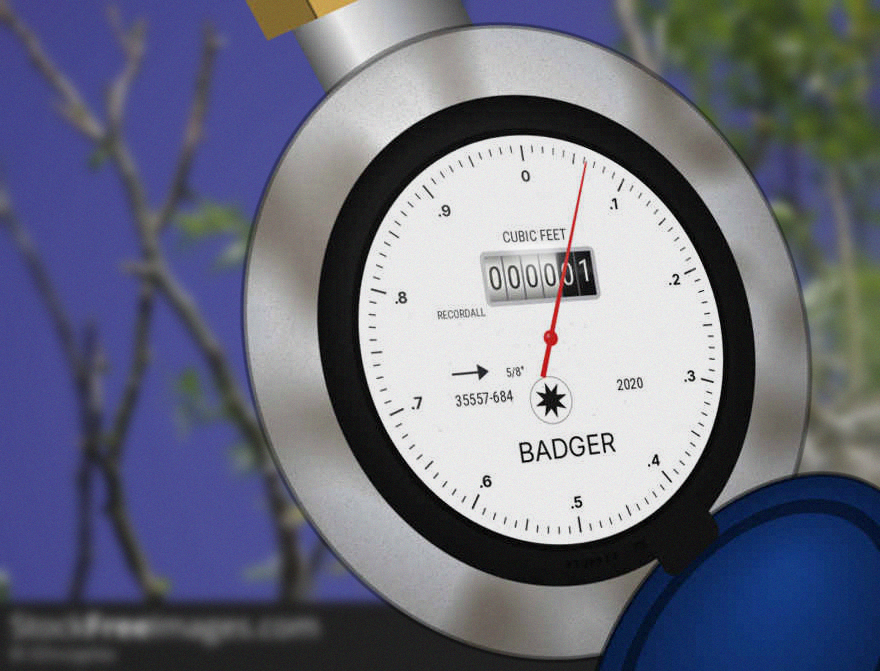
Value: 1.06 ft³
